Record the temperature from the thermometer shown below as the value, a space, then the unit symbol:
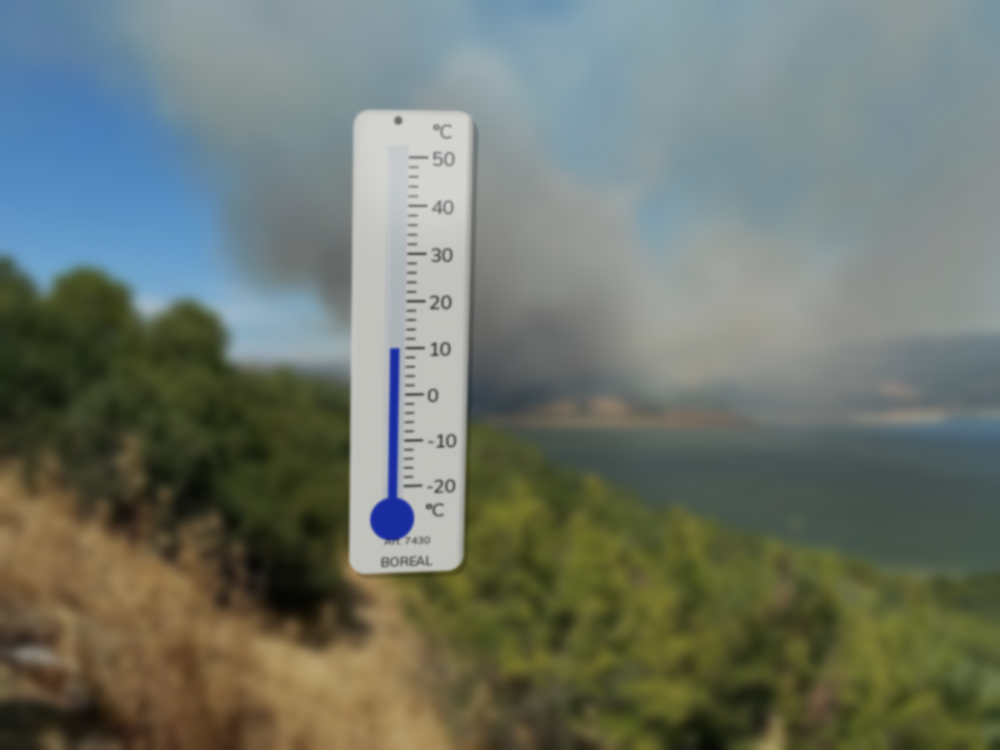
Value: 10 °C
